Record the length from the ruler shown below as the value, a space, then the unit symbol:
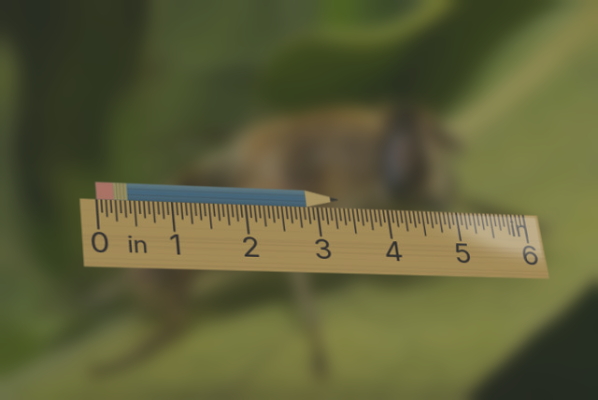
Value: 3.3125 in
